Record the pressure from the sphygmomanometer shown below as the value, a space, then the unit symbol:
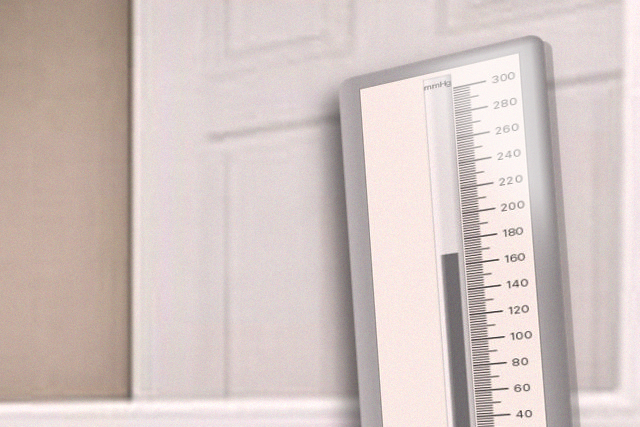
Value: 170 mmHg
